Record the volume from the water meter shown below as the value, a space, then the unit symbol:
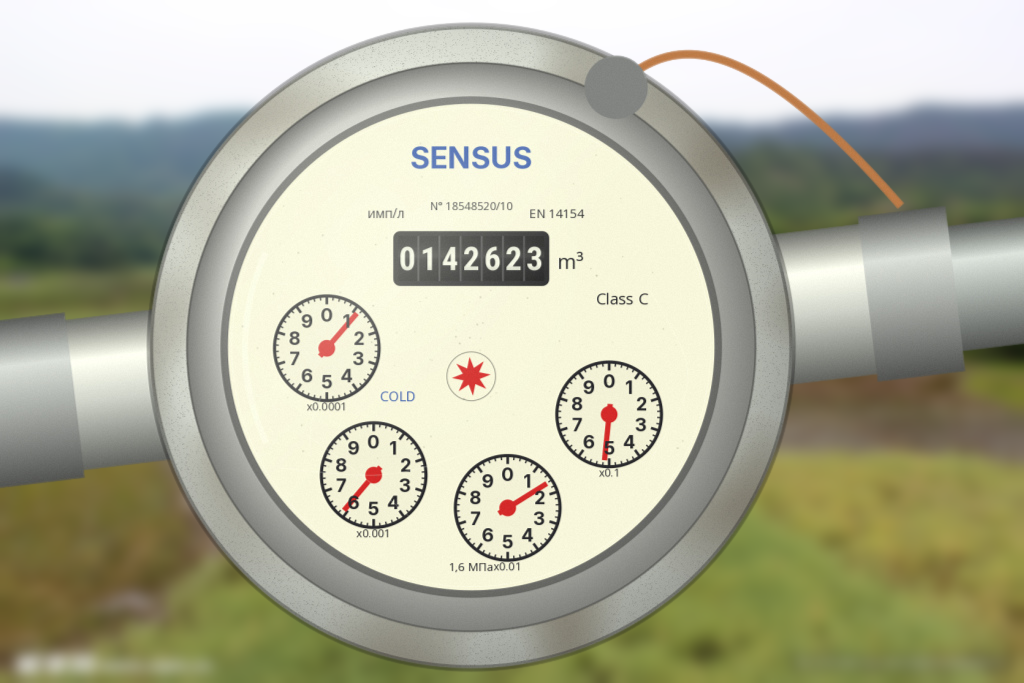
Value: 142623.5161 m³
